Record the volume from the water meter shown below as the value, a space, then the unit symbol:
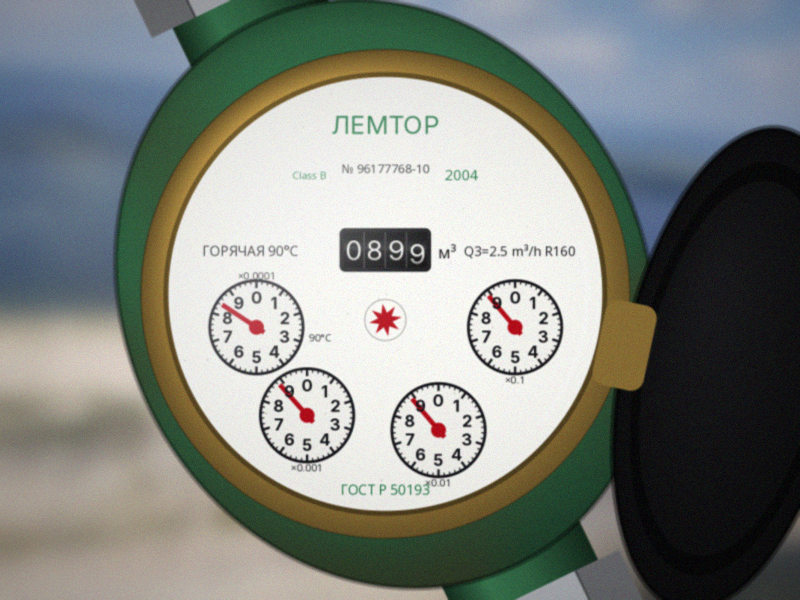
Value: 898.8888 m³
